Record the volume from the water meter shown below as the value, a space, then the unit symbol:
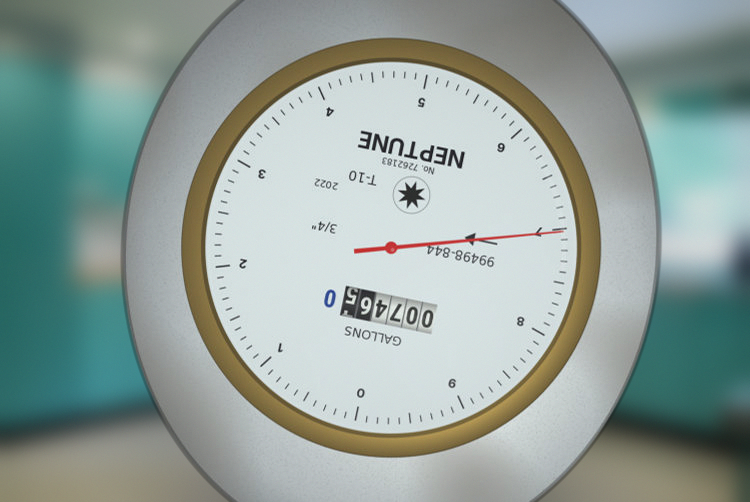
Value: 74647.0 gal
